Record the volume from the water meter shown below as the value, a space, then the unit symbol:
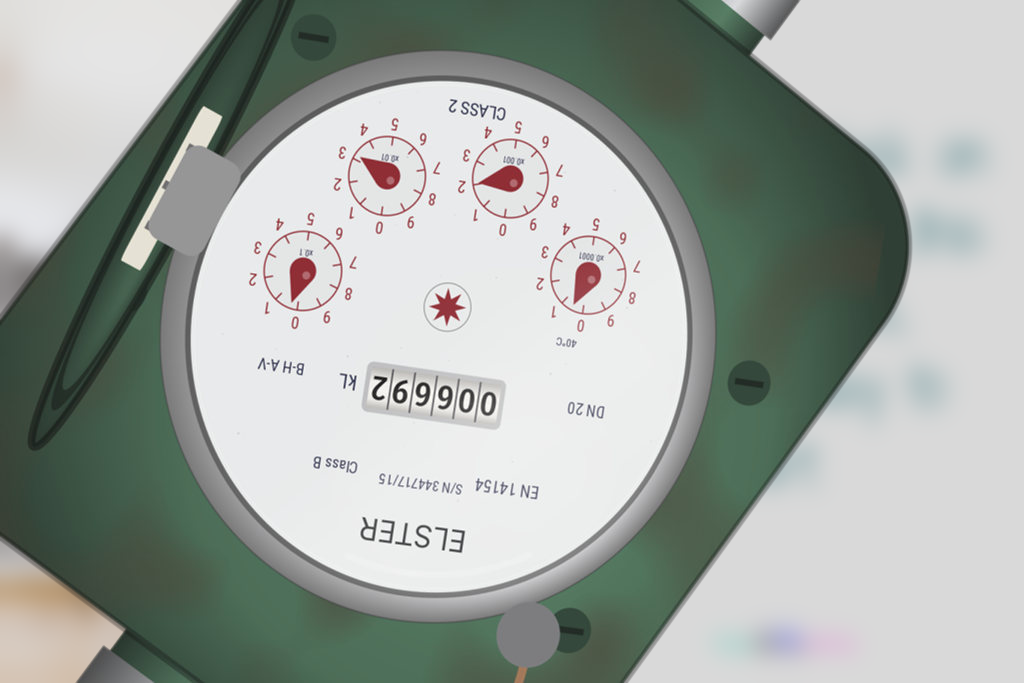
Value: 6692.0320 kL
